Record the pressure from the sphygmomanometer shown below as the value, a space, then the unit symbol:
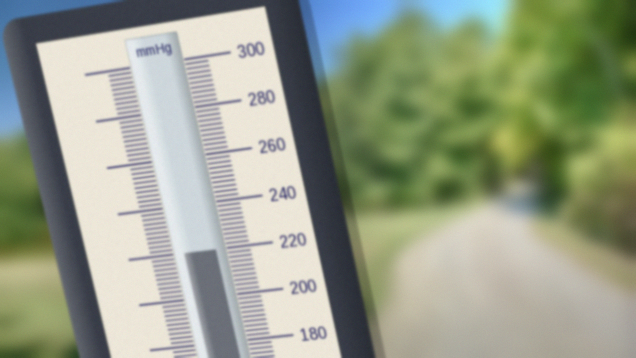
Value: 220 mmHg
